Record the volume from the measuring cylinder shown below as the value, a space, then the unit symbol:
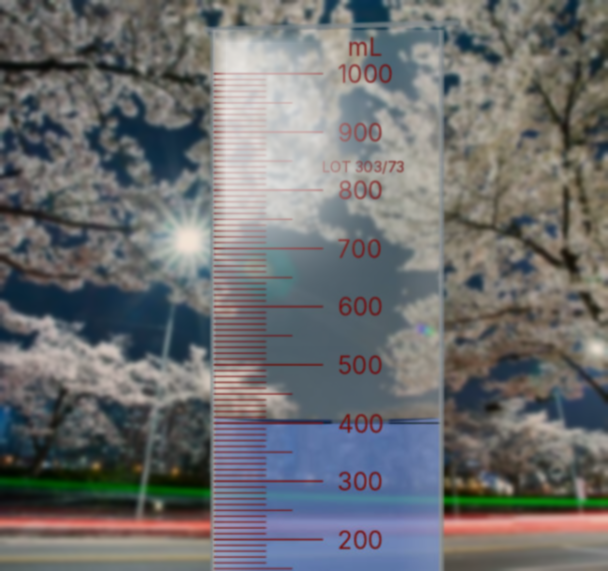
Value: 400 mL
